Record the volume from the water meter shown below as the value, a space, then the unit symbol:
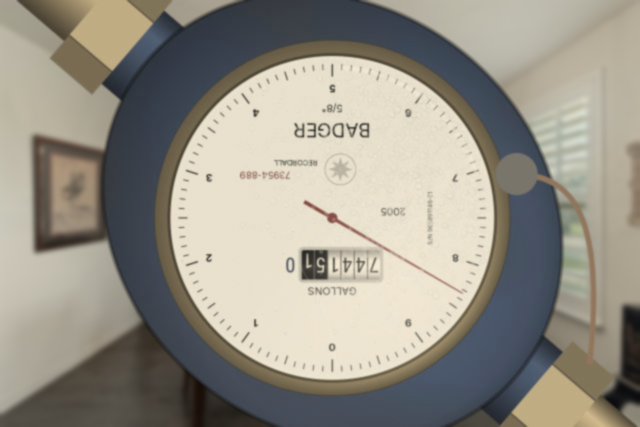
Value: 7441508.3 gal
